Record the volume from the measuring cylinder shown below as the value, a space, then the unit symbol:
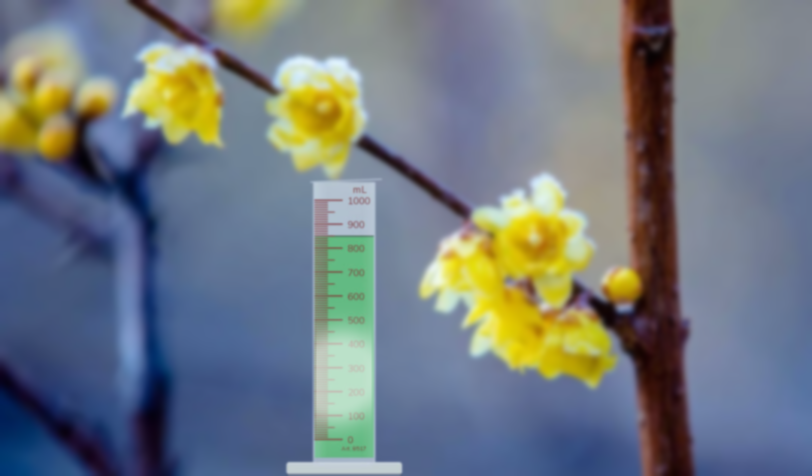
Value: 850 mL
